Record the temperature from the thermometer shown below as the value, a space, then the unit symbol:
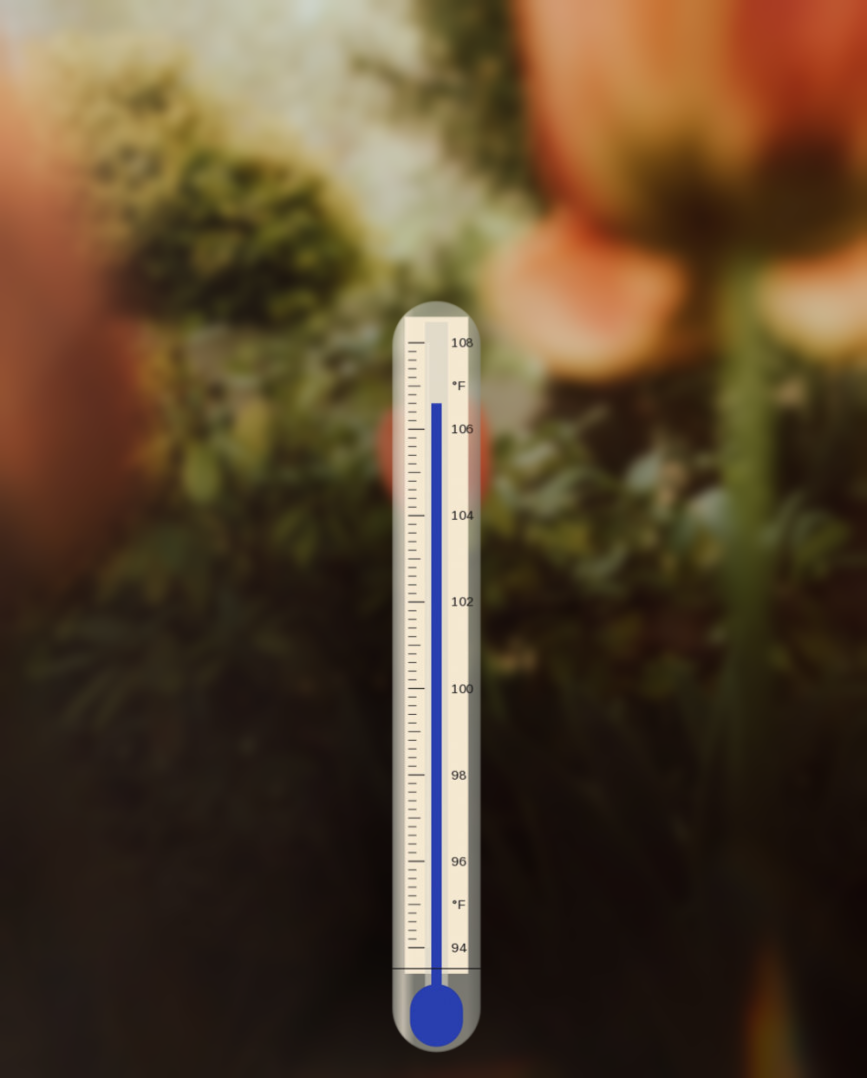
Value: 106.6 °F
